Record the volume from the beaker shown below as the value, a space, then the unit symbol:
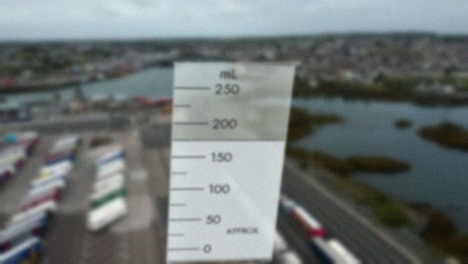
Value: 175 mL
